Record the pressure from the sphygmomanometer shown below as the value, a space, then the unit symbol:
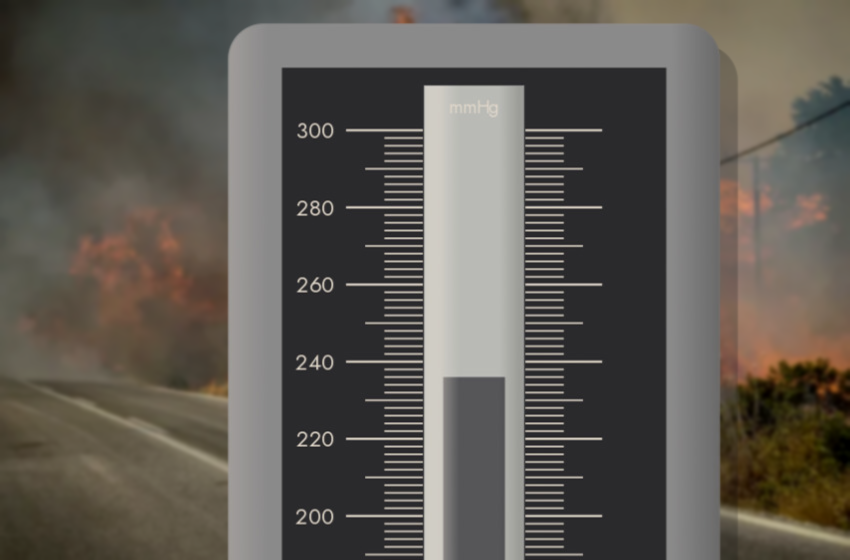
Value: 236 mmHg
